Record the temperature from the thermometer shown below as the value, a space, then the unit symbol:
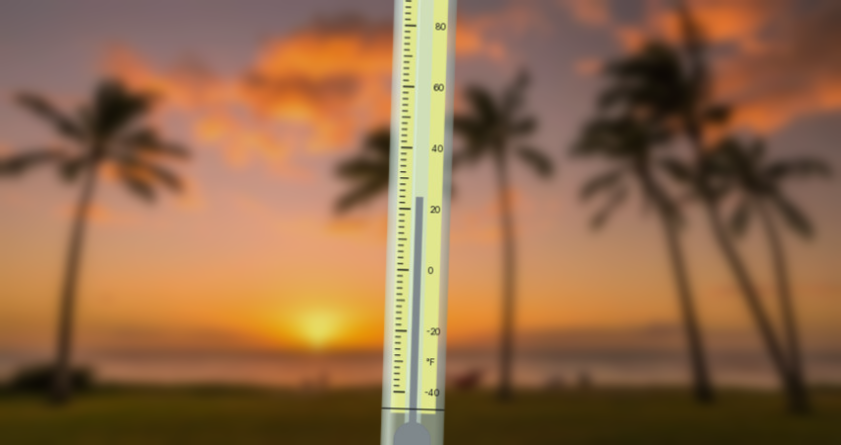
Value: 24 °F
